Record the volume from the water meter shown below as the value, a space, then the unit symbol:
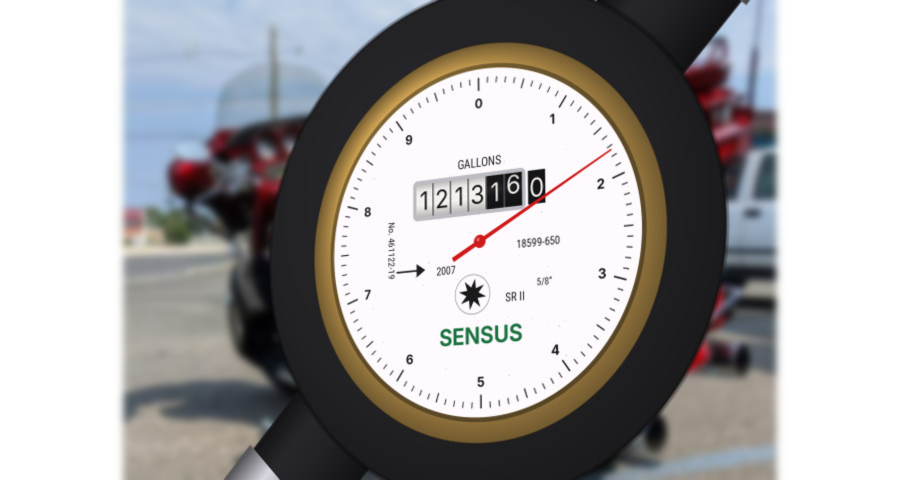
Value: 1213161.7 gal
